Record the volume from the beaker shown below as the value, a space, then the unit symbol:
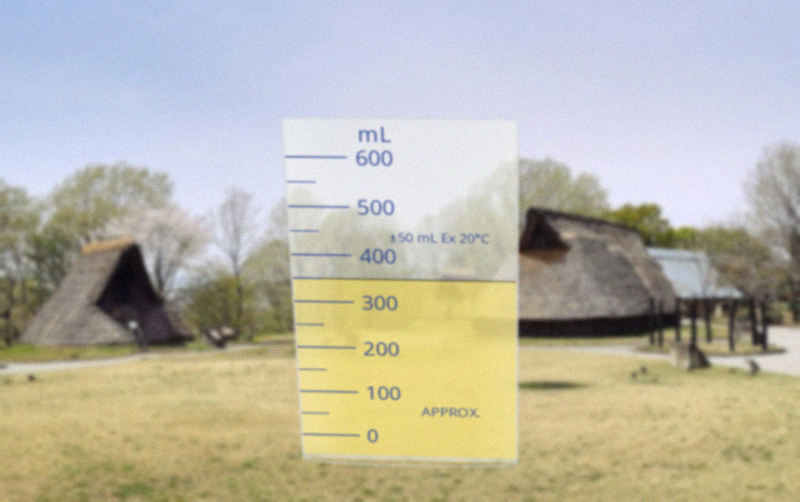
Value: 350 mL
